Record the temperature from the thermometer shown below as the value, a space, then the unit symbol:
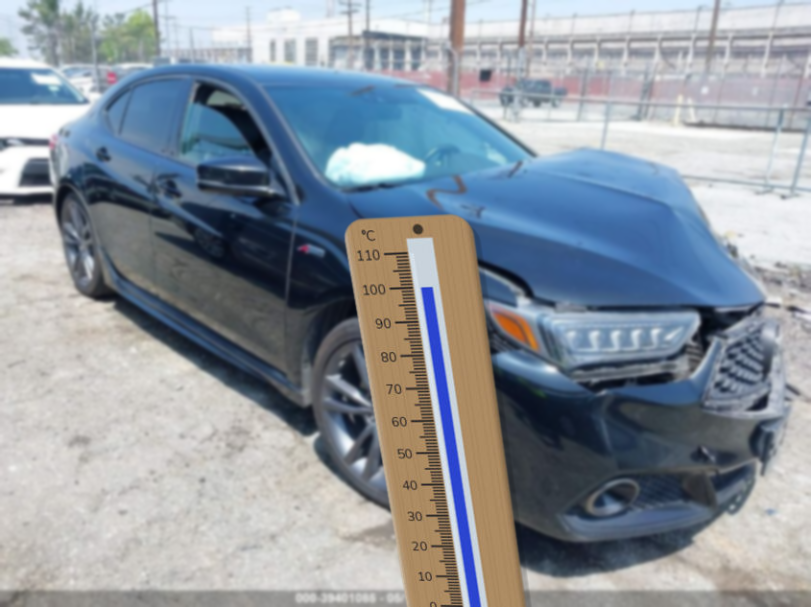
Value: 100 °C
